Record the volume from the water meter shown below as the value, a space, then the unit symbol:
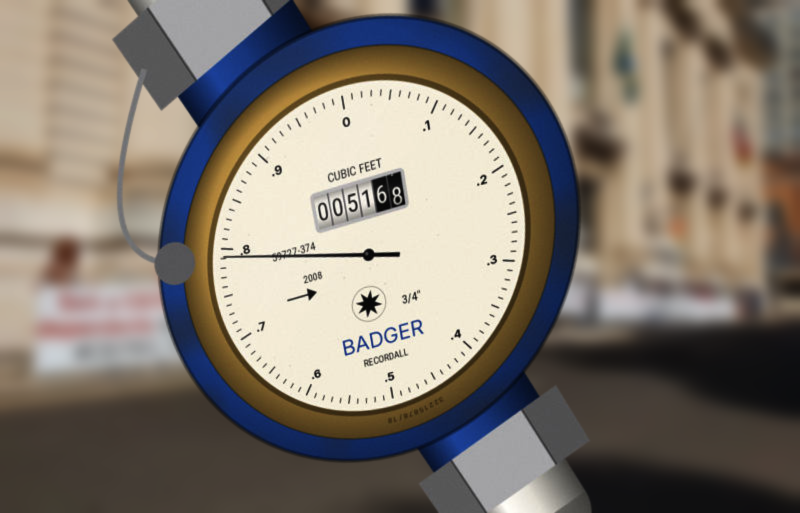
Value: 5167.79 ft³
